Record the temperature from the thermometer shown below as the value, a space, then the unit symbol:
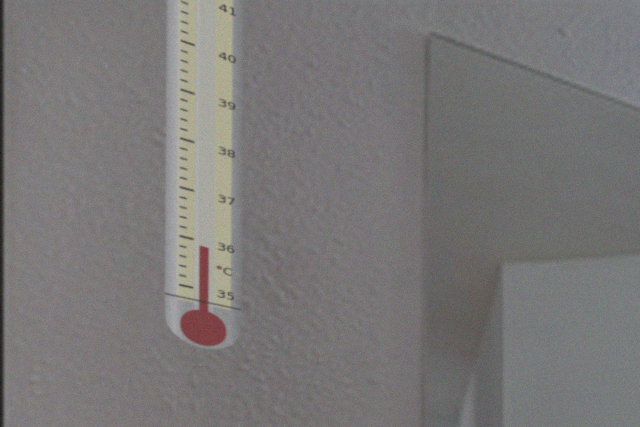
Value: 35.9 °C
